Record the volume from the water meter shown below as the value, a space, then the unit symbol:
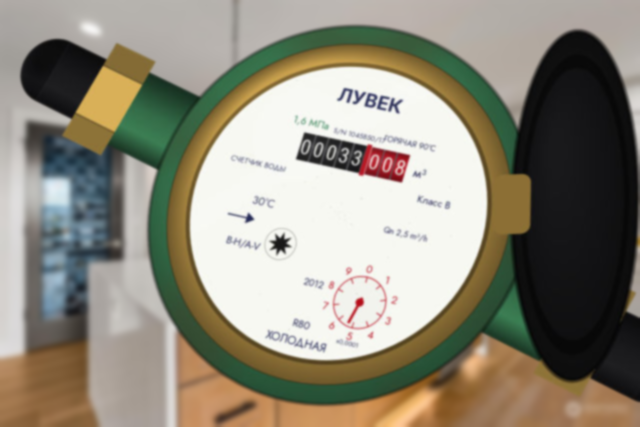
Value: 33.0085 m³
